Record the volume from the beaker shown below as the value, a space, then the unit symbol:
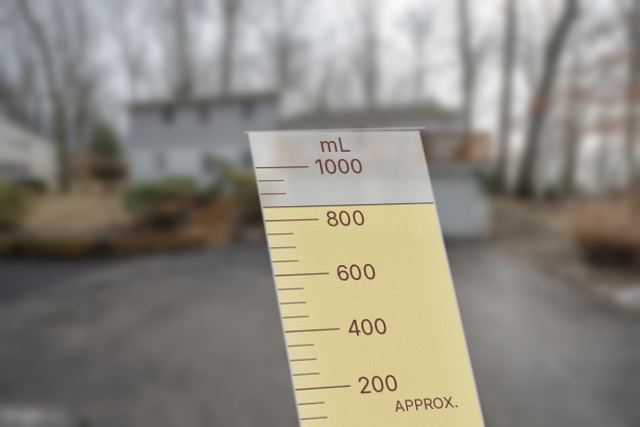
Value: 850 mL
